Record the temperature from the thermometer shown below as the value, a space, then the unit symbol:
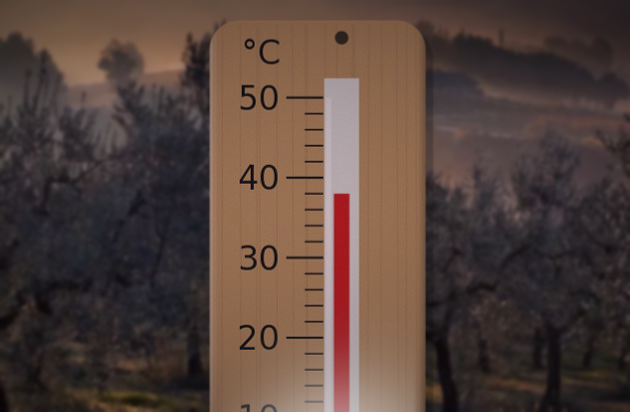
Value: 38 °C
